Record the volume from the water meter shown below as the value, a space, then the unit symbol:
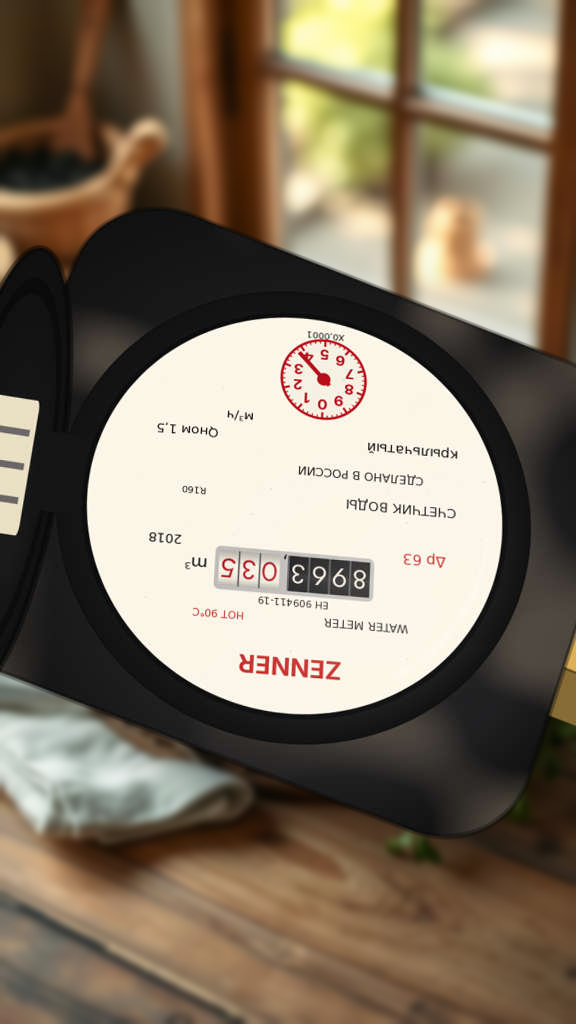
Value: 8963.0353 m³
